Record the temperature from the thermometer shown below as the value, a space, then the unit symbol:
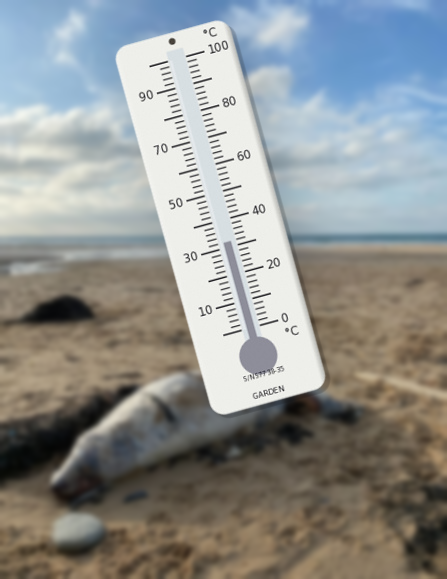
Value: 32 °C
